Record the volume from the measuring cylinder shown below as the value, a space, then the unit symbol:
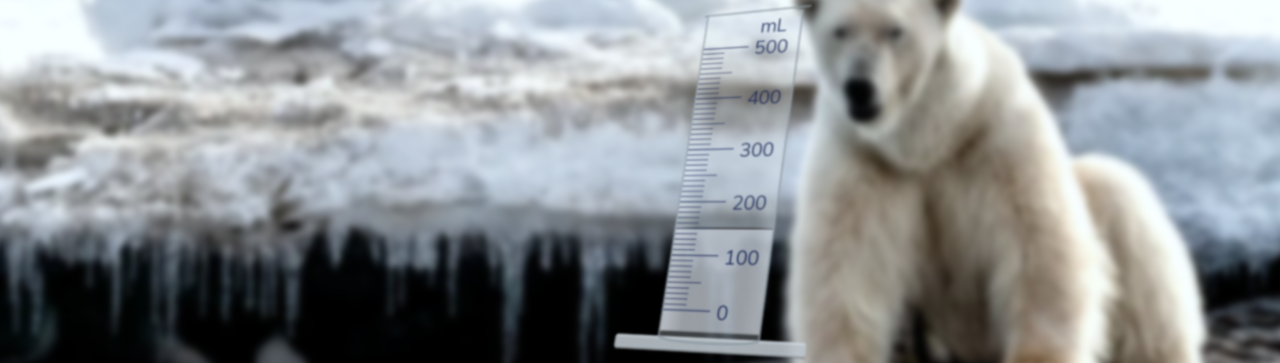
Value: 150 mL
